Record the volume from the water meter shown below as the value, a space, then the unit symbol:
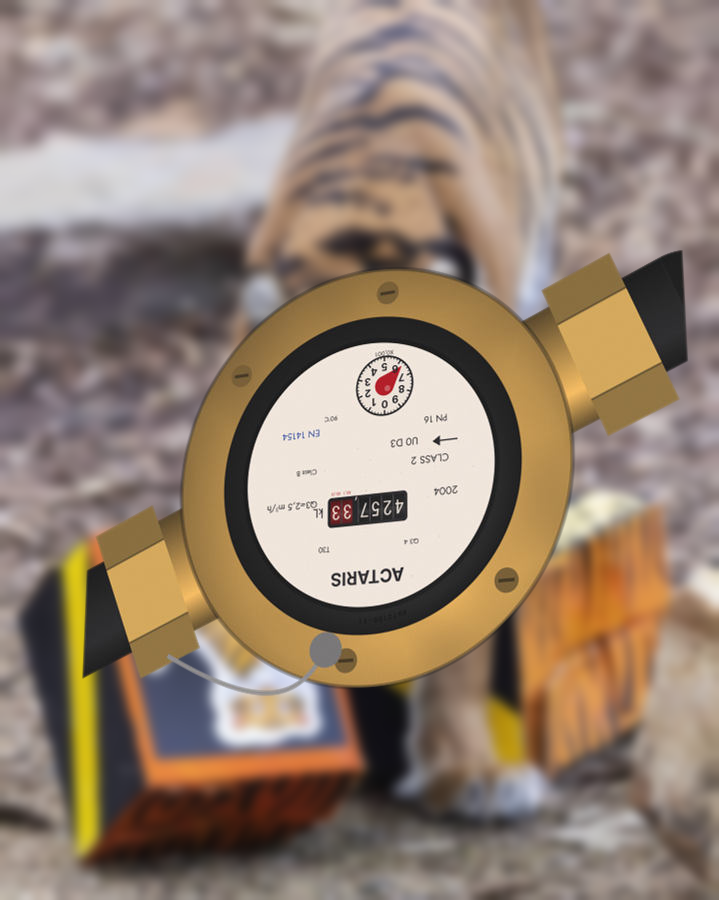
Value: 4257.336 kL
